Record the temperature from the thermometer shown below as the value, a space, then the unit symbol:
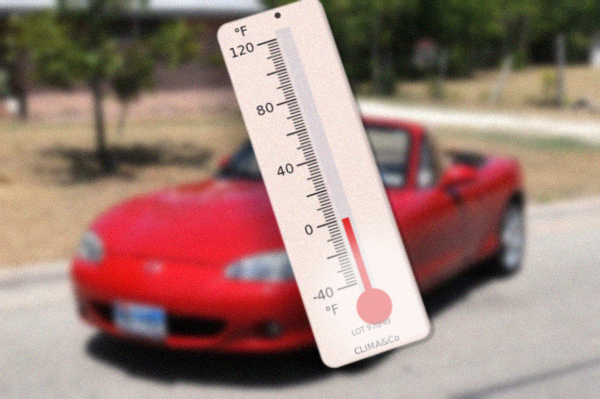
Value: 0 °F
